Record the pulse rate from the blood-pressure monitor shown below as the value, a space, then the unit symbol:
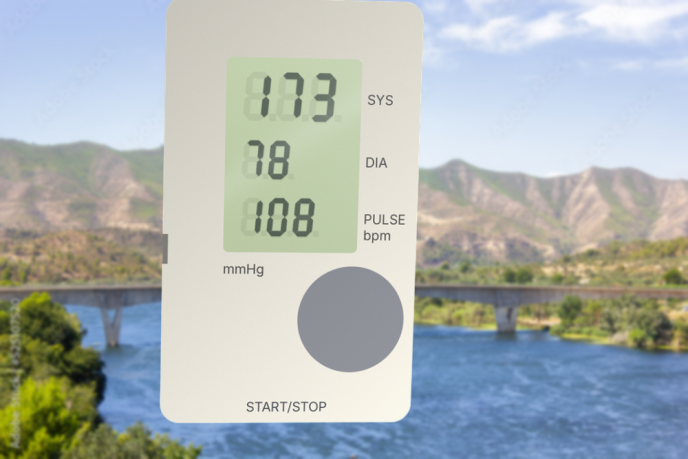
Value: 108 bpm
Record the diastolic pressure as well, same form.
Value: 78 mmHg
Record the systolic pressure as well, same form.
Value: 173 mmHg
